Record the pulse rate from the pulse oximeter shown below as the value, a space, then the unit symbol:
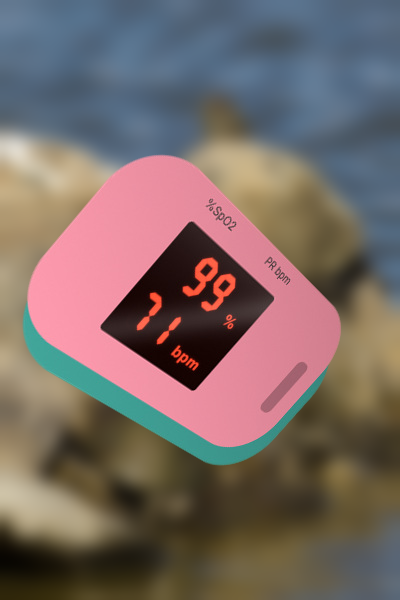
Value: 71 bpm
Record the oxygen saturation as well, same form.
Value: 99 %
